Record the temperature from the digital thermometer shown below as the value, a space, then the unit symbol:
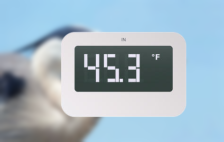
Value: 45.3 °F
